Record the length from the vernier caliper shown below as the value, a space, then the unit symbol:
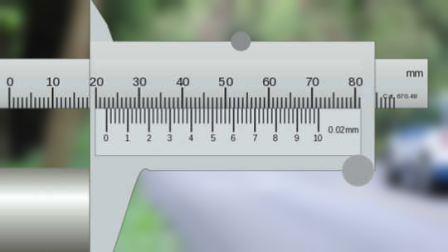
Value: 22.5 mm
